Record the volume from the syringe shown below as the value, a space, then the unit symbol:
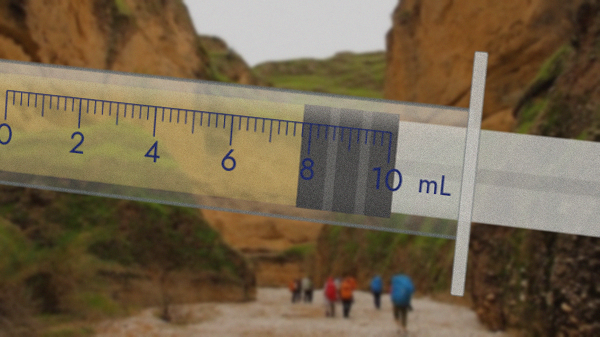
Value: 7.8 mL
